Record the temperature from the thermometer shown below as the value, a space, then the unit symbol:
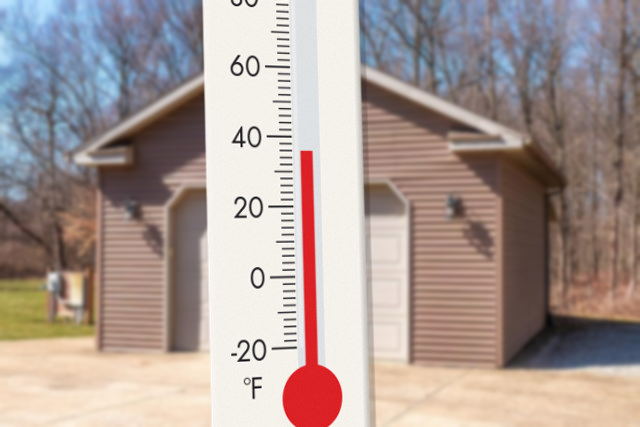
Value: 36 °F
